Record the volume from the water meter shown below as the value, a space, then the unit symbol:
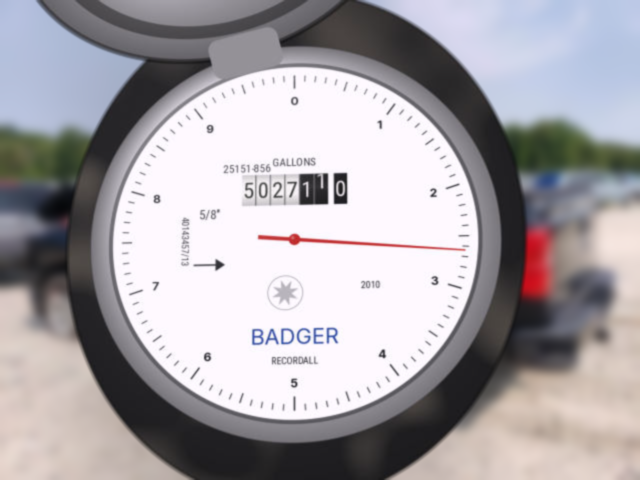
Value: 5027112.6 gal
